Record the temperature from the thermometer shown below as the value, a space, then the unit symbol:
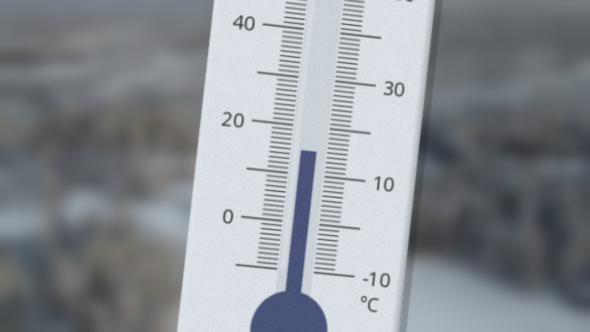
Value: 15 °C
